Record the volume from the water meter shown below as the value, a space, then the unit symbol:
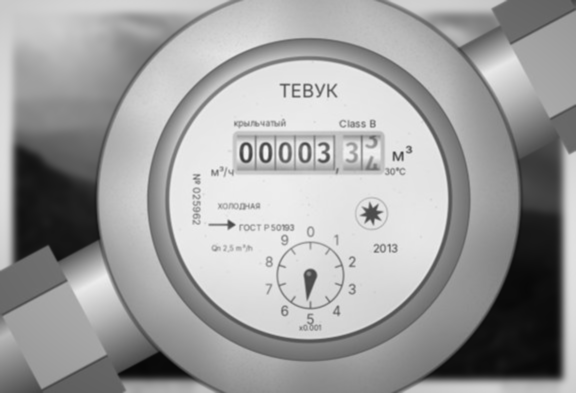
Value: 3.335 m³
